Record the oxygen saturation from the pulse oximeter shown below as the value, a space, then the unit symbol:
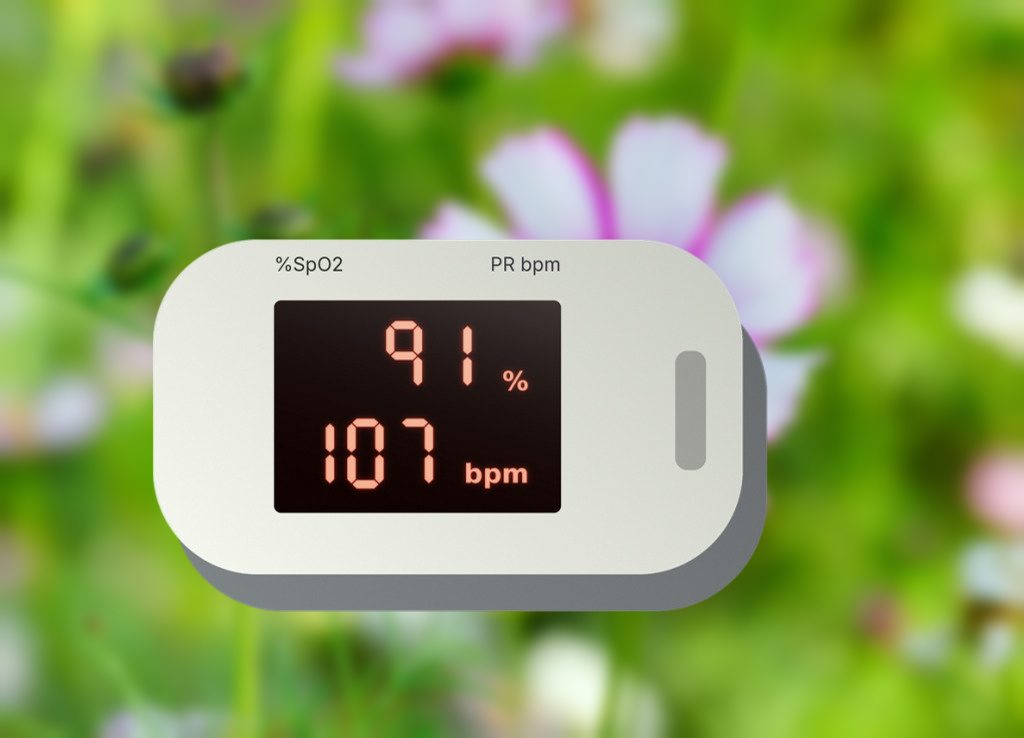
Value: 91 %
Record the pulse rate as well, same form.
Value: 107 bpm
